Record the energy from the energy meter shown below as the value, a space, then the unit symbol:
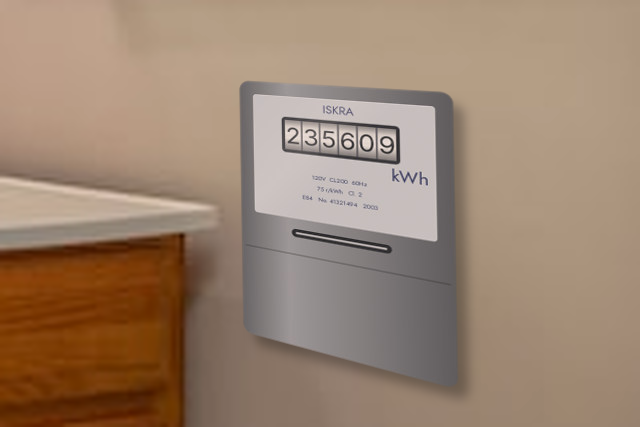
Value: 235609 kWh
